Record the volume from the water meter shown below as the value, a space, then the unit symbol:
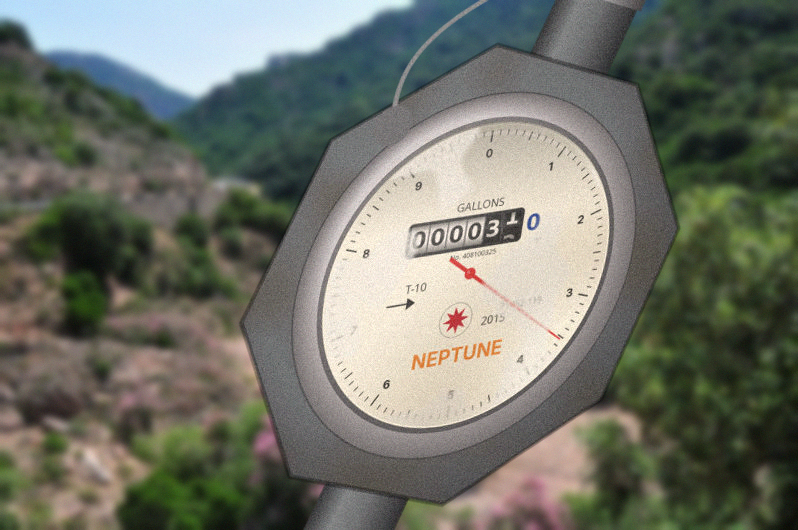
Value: 313.5 gal
